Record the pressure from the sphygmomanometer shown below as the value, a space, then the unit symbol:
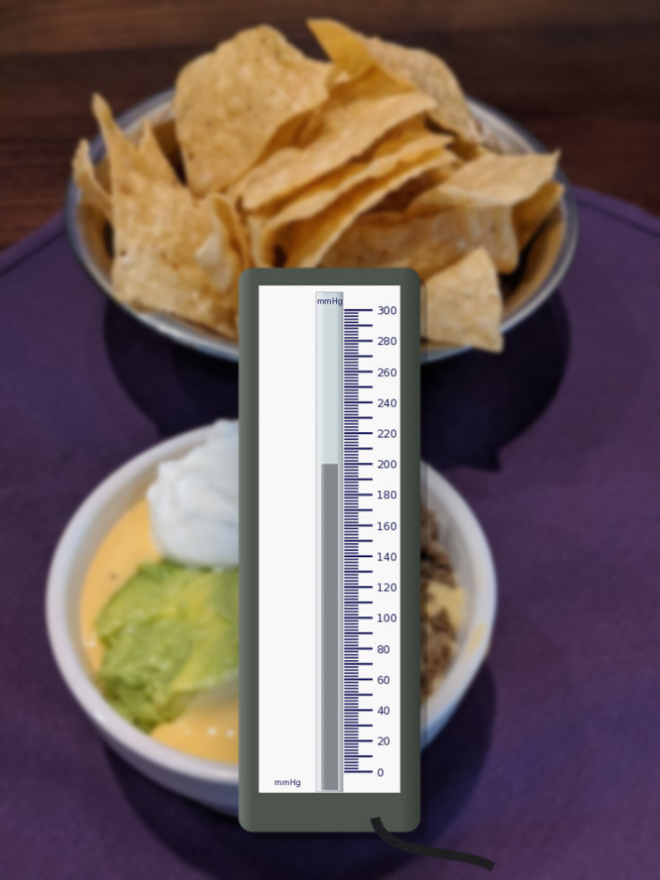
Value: 200 mmHg
